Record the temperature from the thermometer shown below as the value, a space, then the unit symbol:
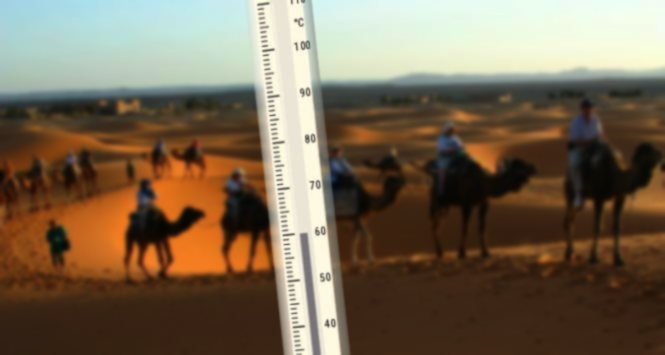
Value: 60 °C
